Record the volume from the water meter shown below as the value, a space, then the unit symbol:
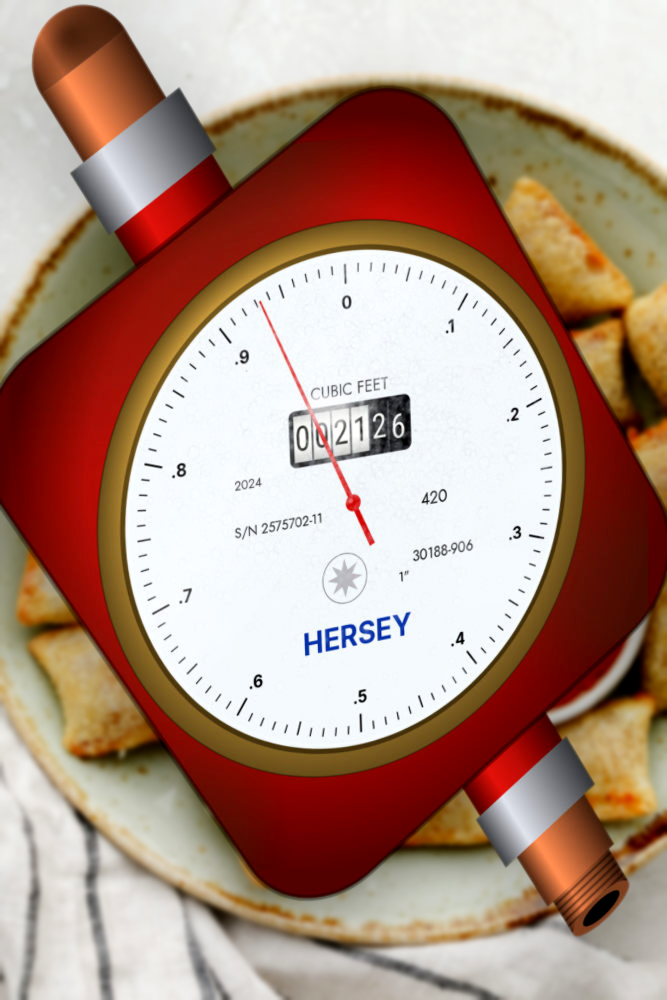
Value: 2125.93 ft³
